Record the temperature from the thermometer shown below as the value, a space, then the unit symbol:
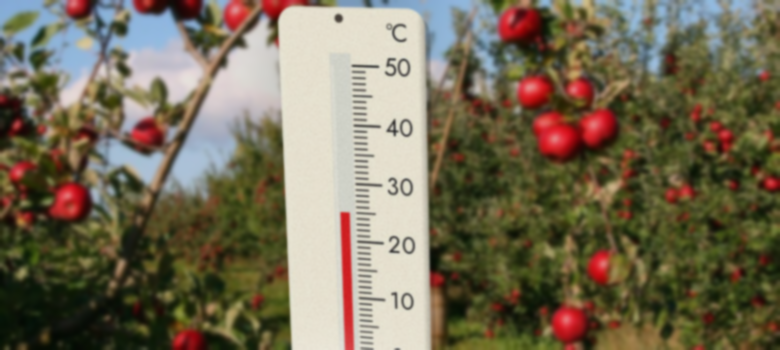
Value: 25 °C
